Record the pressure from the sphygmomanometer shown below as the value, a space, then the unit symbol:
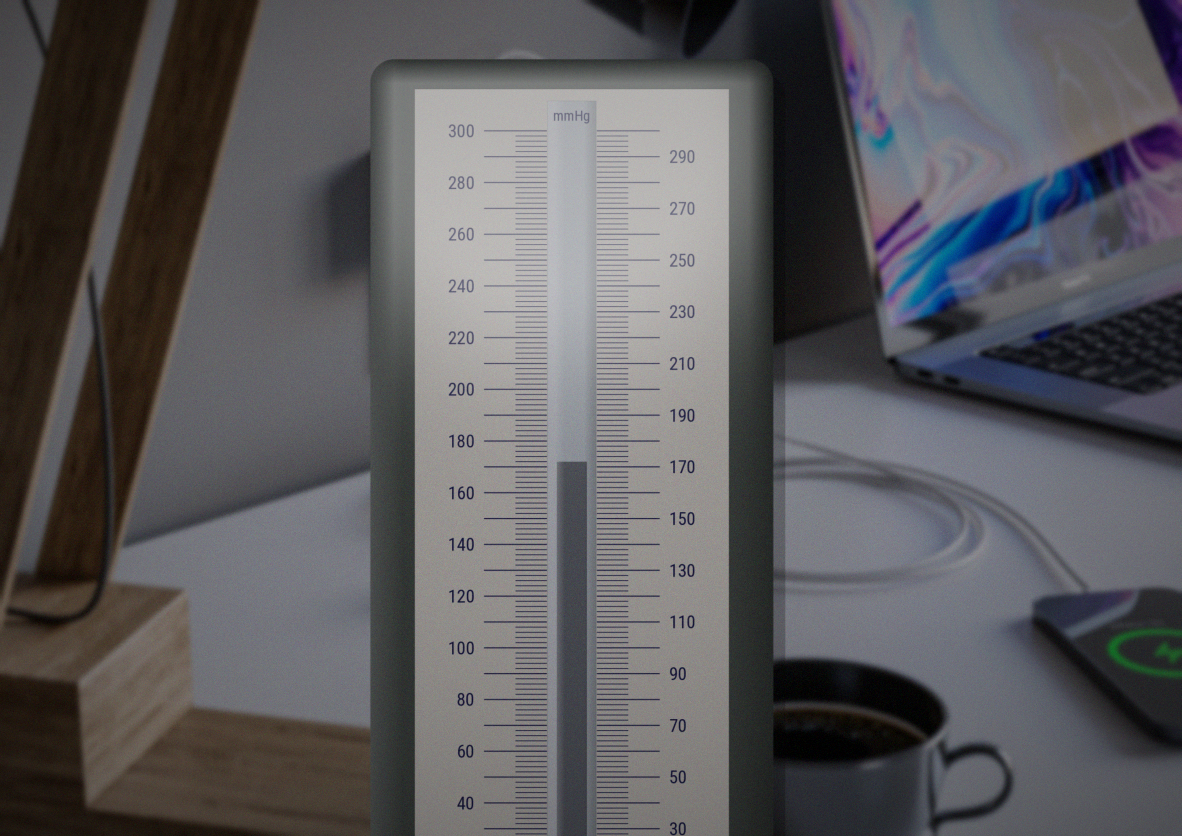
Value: 172 mmHg
